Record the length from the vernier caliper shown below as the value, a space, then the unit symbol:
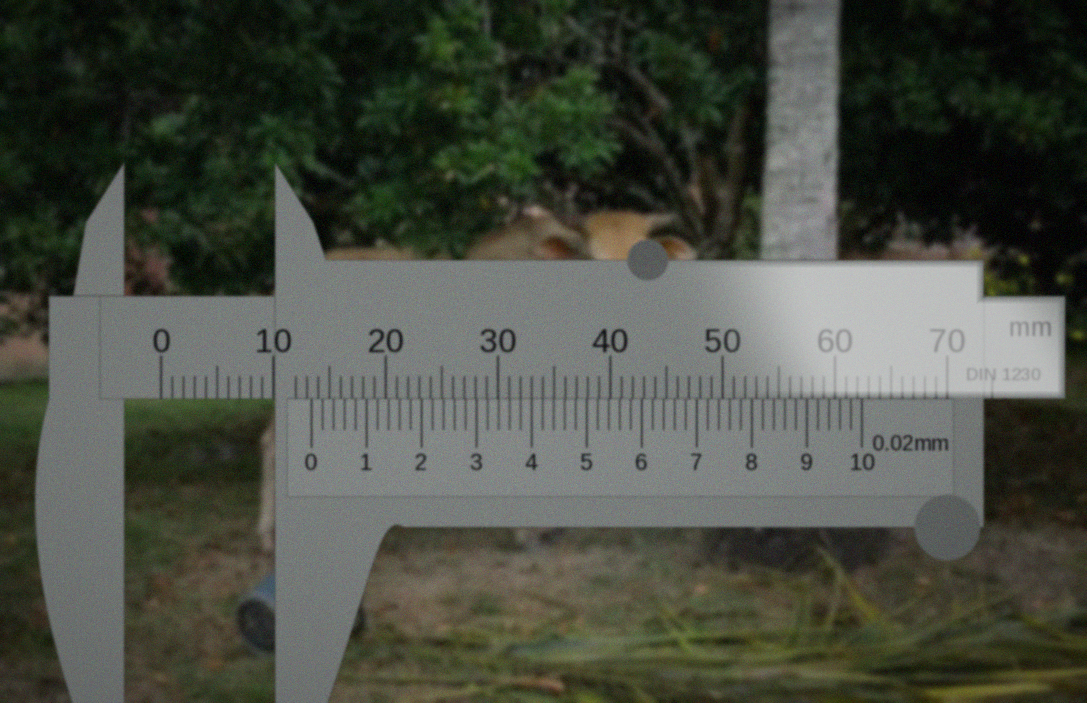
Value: 13.4 mm
